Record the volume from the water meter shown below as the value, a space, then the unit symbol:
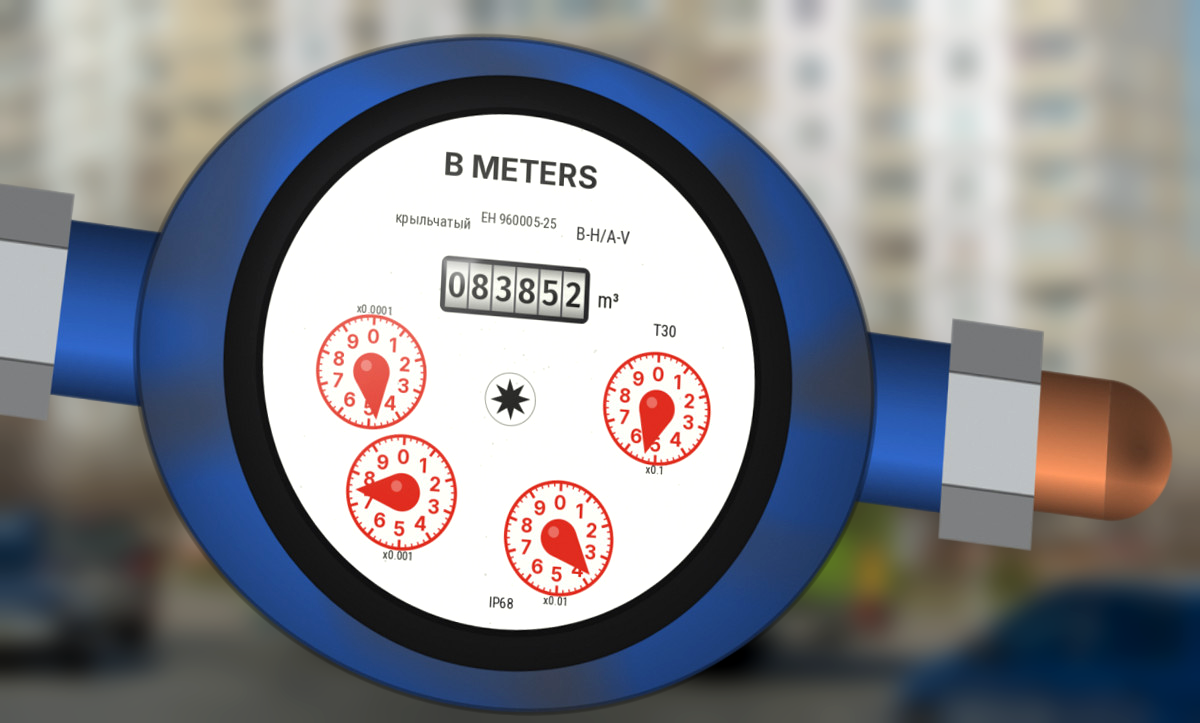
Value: 83852.5374 m³
